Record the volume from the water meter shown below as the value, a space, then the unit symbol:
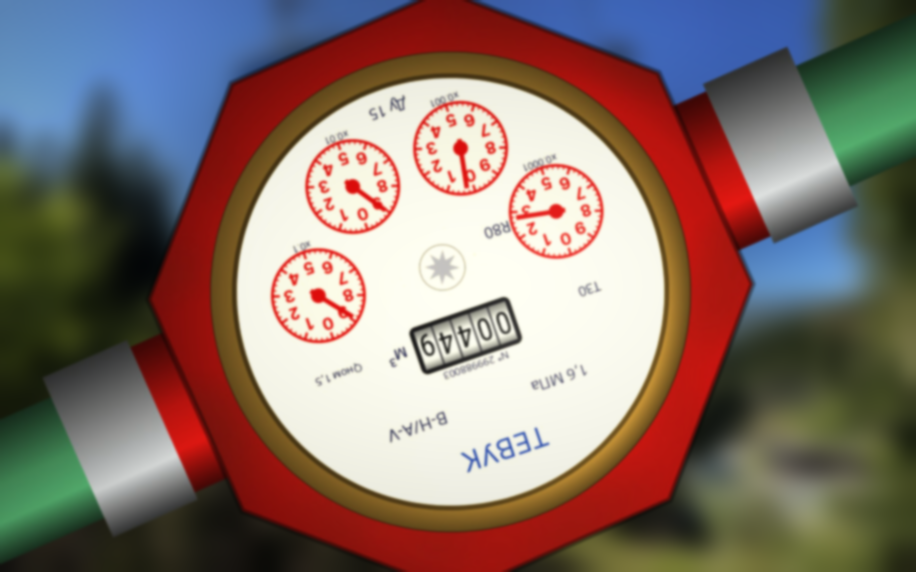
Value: 448.8902 m³
